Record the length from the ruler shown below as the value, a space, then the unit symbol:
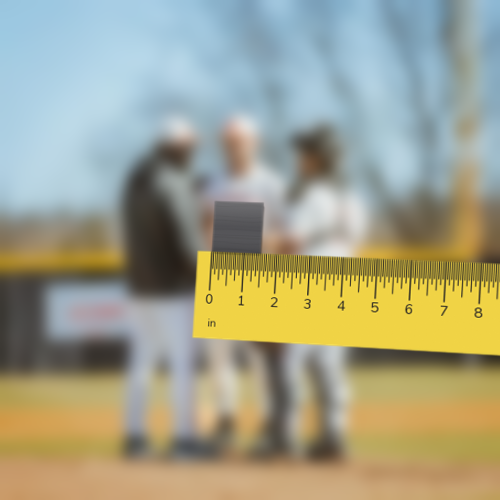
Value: 1.5 in
